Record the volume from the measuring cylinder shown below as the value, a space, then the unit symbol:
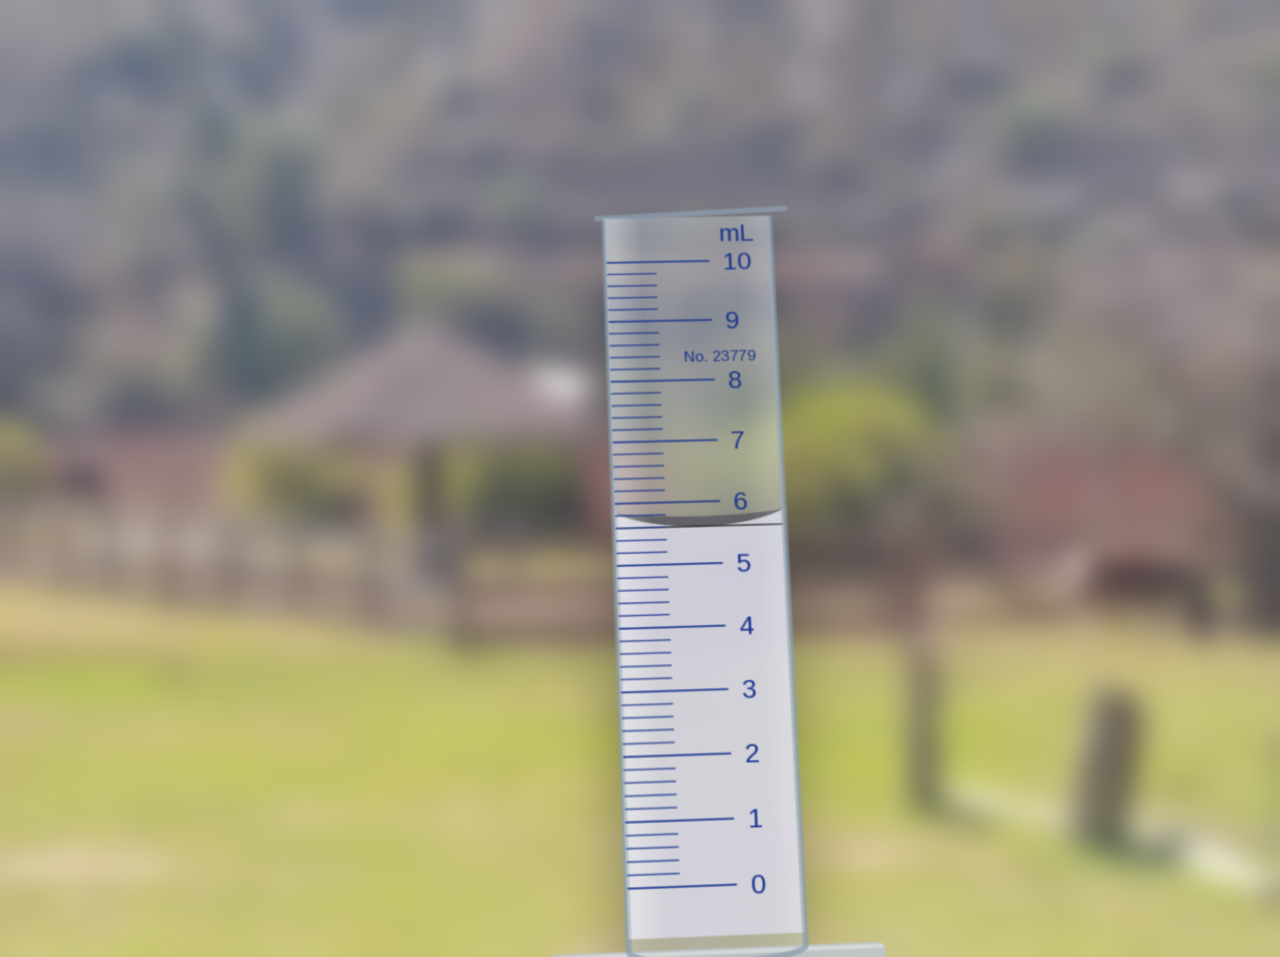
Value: 5.6 mL
